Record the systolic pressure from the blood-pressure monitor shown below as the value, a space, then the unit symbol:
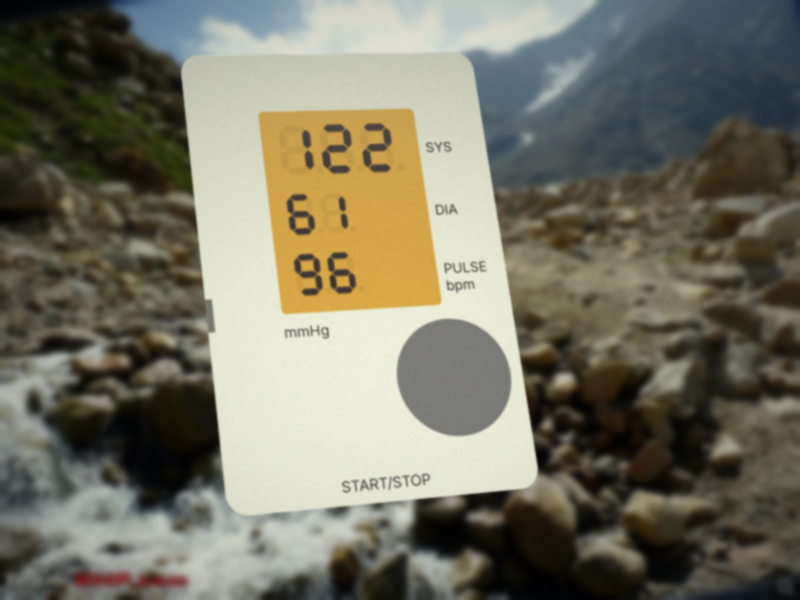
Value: 122 mmHg
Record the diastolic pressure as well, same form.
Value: 61 mmHg
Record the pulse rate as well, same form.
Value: 96 bpm
